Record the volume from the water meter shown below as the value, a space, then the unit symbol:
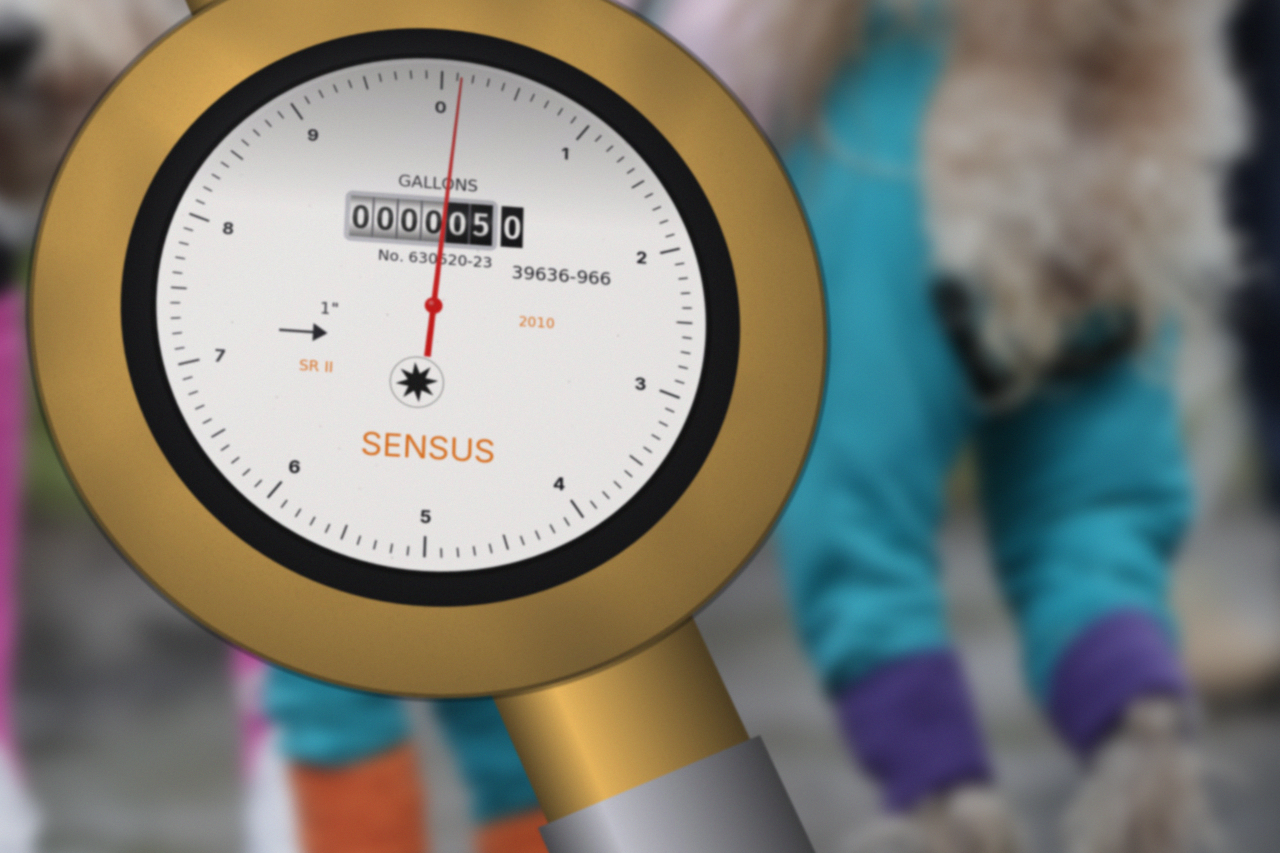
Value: 50.1 gal
